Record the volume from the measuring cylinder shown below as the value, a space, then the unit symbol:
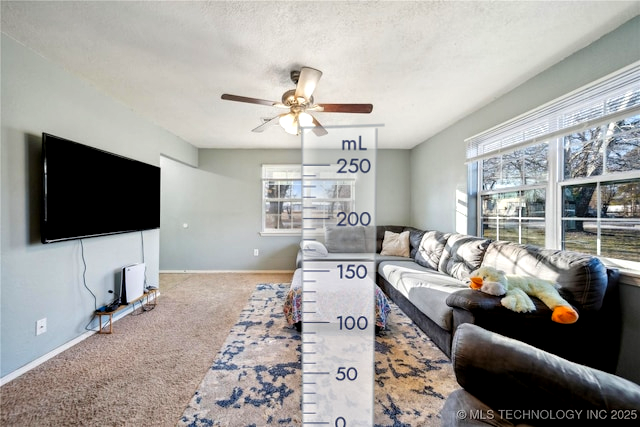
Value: 160 mL
